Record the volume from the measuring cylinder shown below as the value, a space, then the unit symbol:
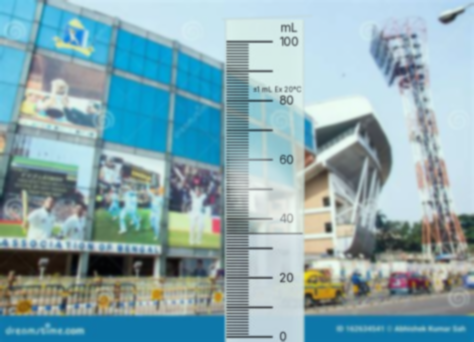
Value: 35 mL
